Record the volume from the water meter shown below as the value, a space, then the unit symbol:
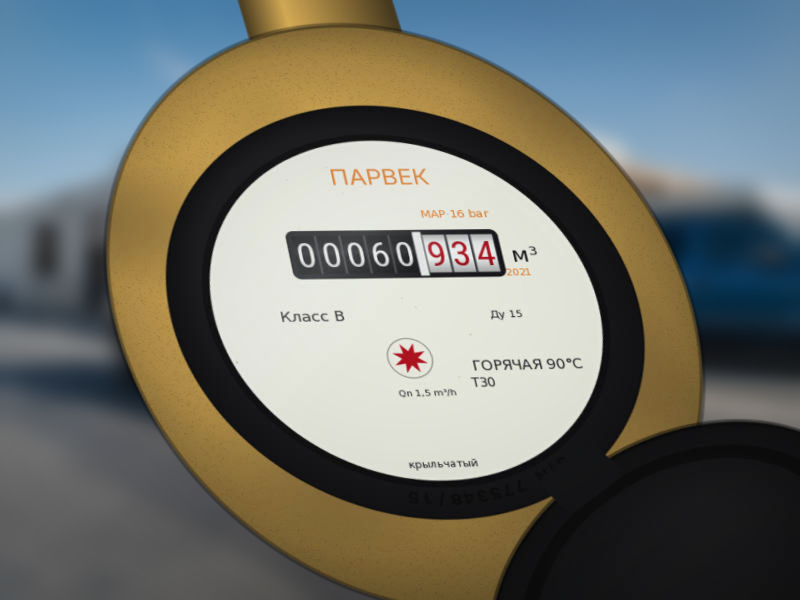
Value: 60.934 m³
